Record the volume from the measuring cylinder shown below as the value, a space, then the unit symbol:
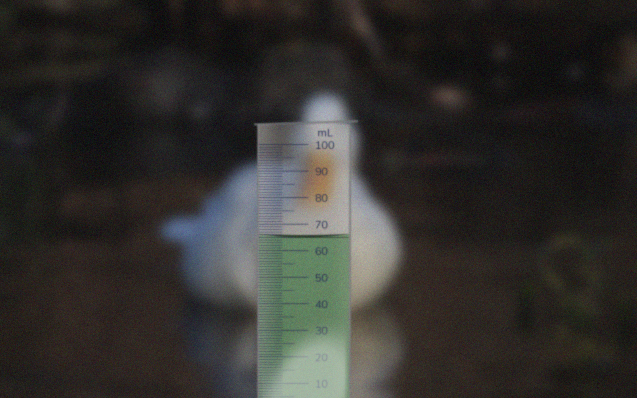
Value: 65 mL
